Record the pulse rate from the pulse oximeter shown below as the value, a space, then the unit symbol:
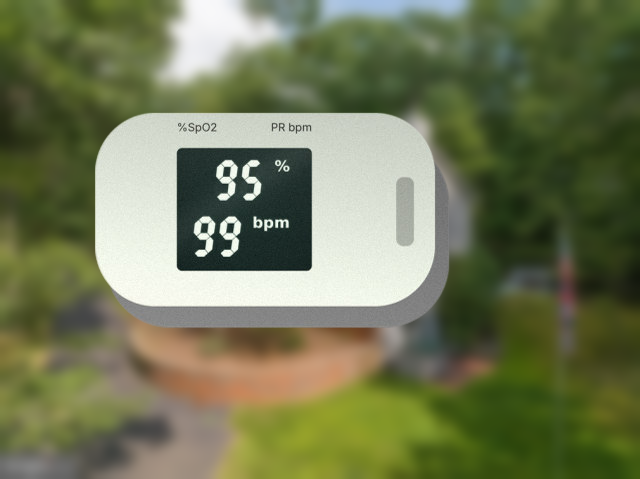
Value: 99 bpm
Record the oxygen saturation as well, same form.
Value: 95 %
